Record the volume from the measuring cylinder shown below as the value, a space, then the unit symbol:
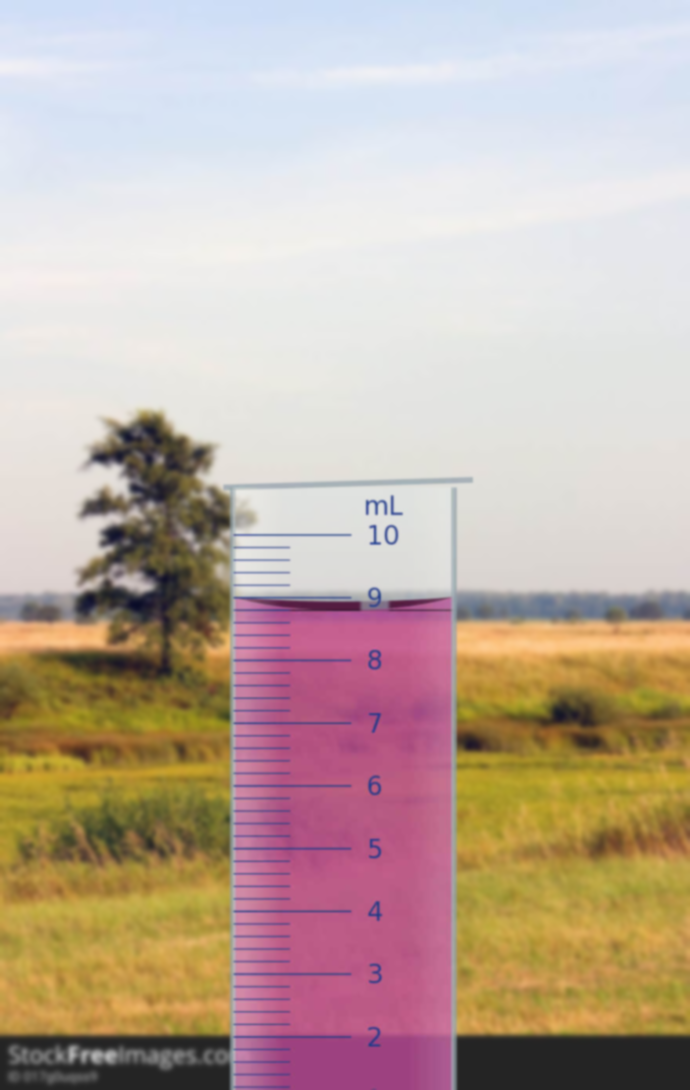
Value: 8.8 mL
